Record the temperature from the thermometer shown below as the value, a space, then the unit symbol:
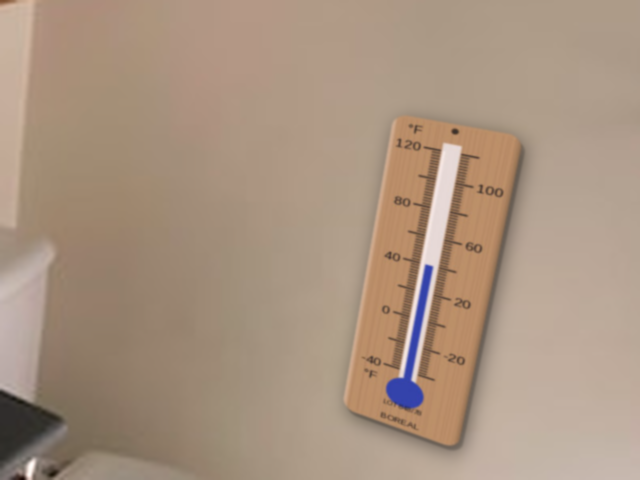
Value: 40 °F
